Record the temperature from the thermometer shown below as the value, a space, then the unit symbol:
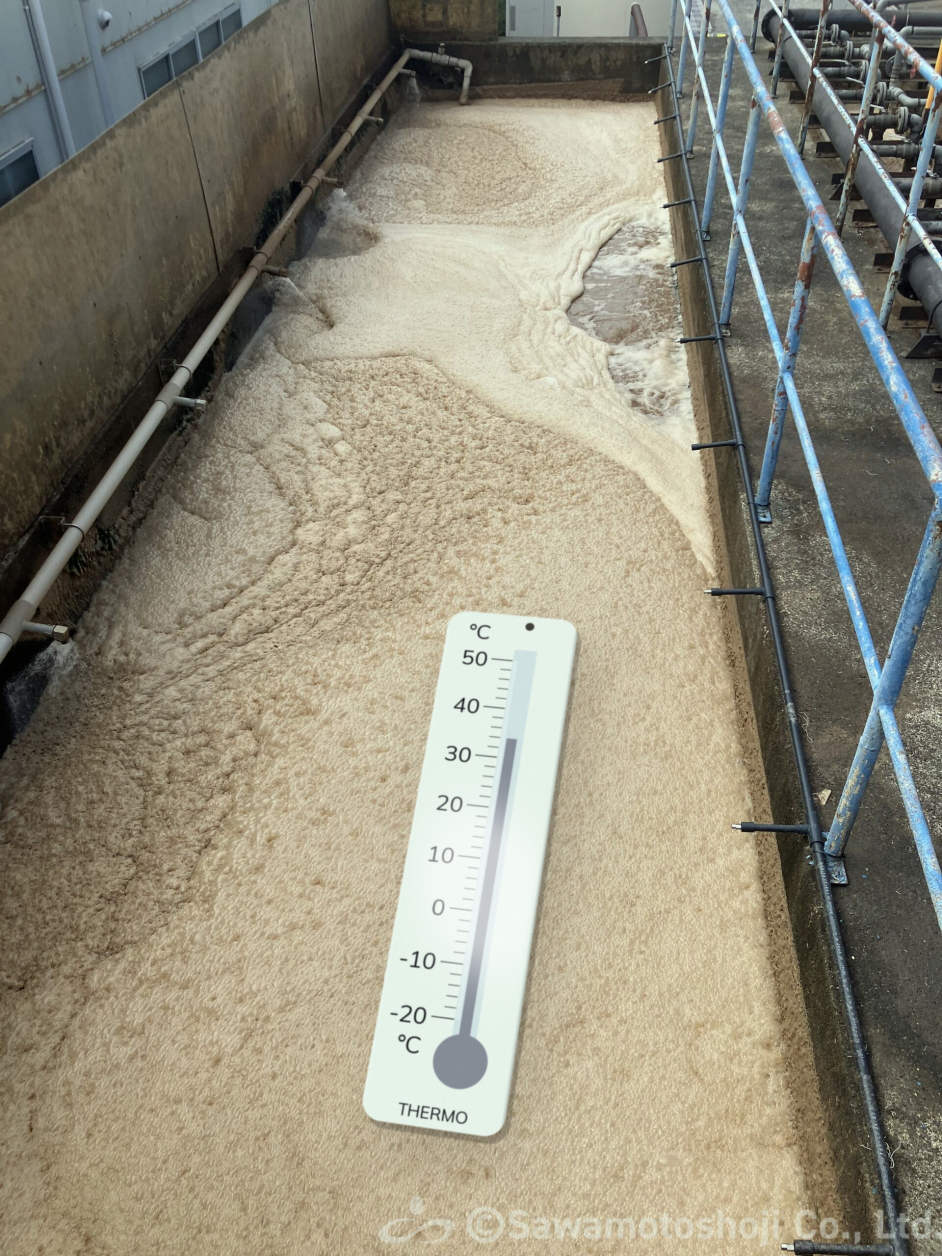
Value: 34 °C
